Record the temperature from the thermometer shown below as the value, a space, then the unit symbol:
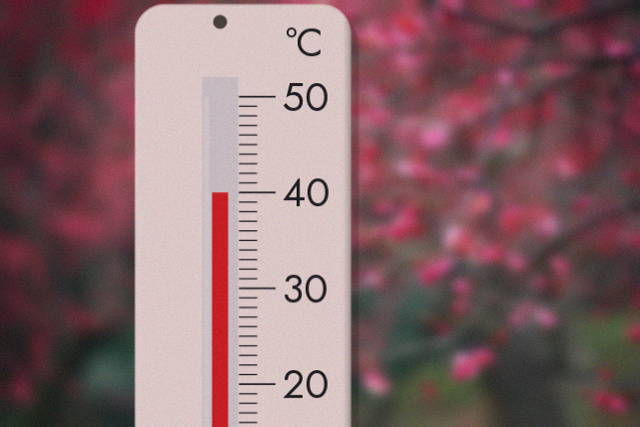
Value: 40 °C
